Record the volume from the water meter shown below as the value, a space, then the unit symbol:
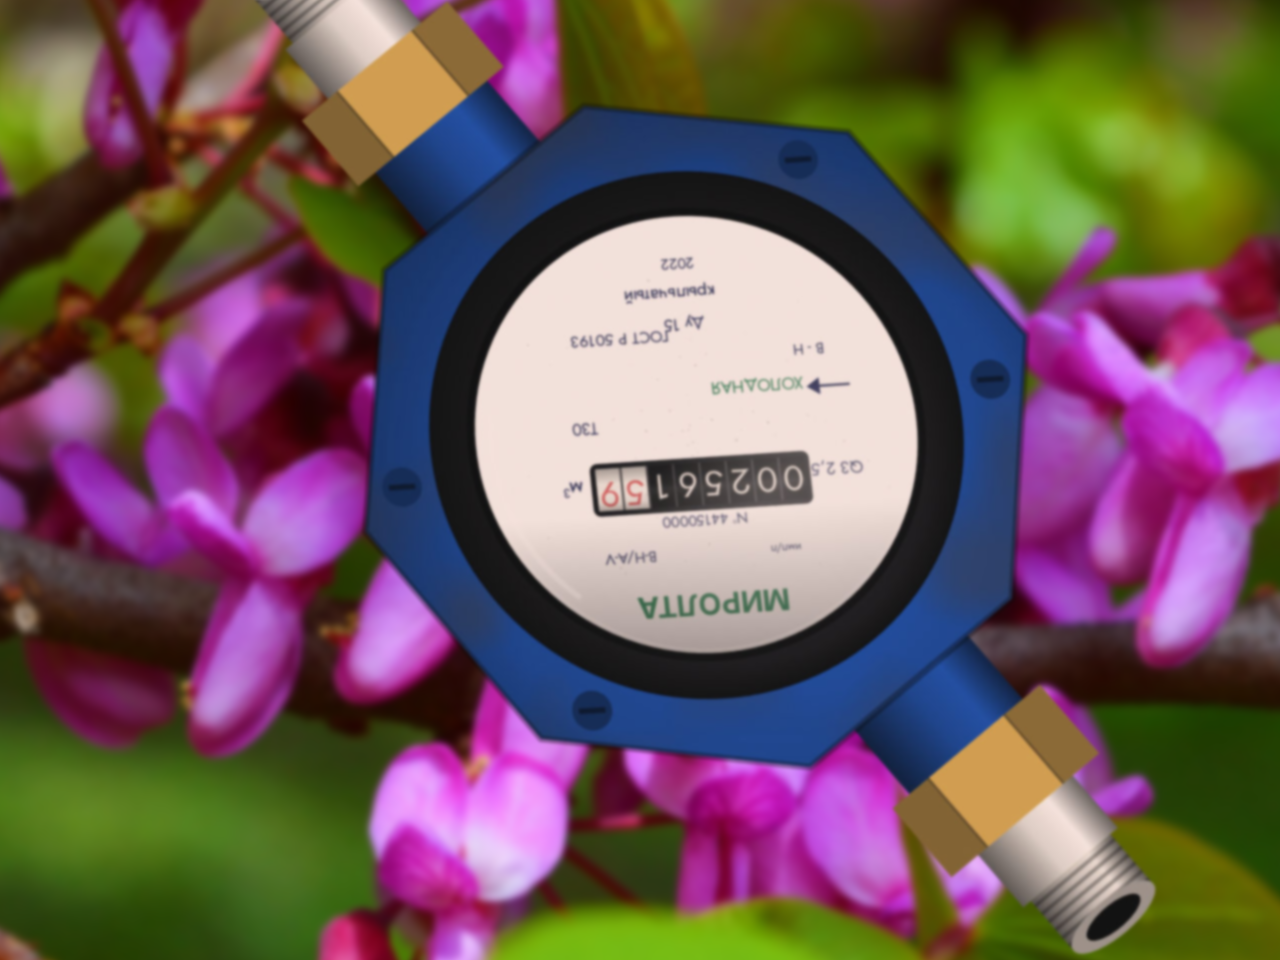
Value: 2561.59 m³
